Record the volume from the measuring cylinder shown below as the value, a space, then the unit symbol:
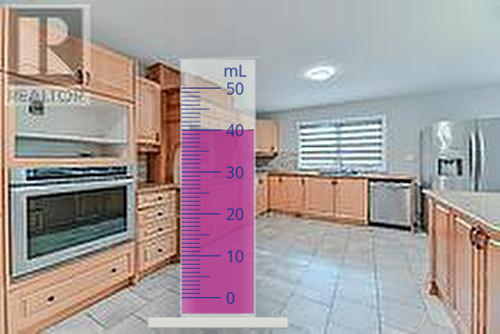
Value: 40 mL
